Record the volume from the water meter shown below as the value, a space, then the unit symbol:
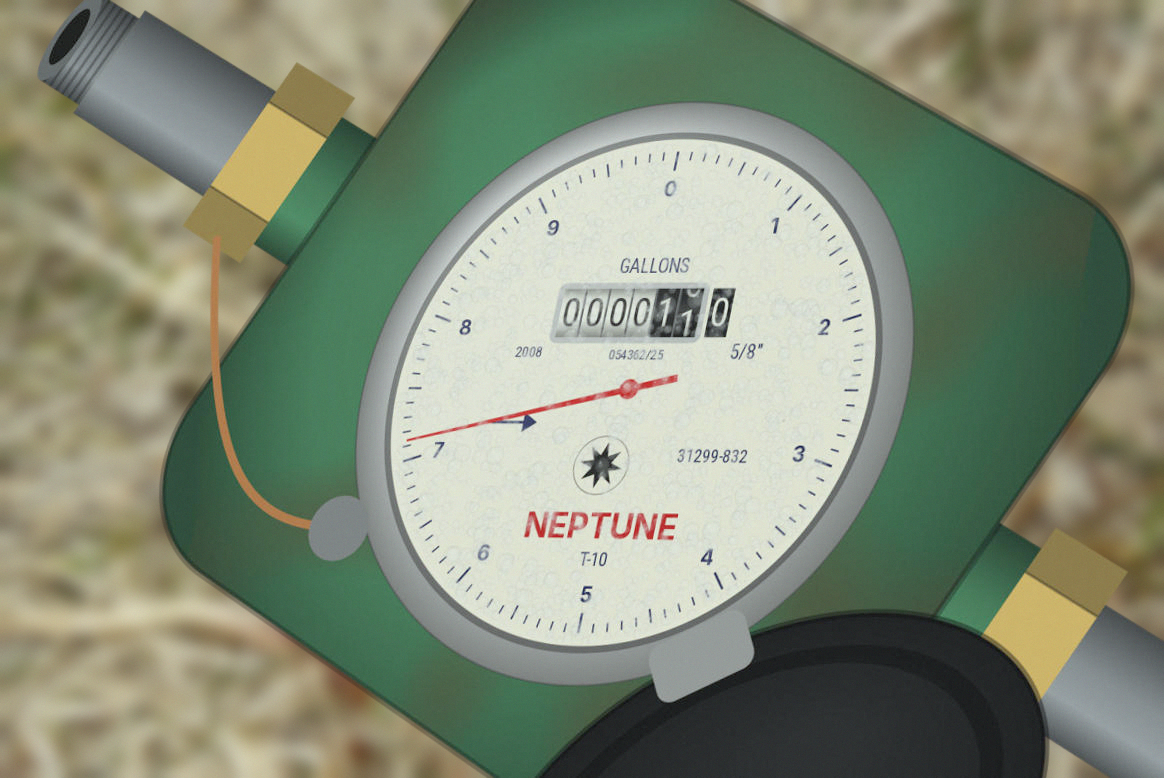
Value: 107.1 gal
